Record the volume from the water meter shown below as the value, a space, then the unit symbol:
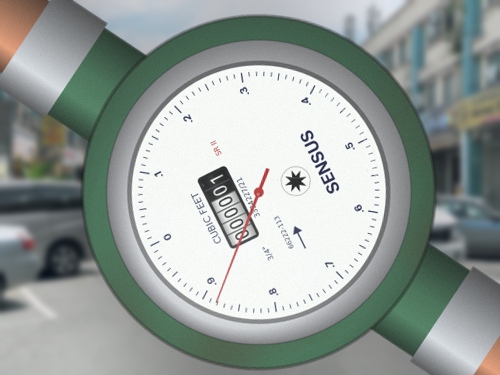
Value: 0.88 ft³
